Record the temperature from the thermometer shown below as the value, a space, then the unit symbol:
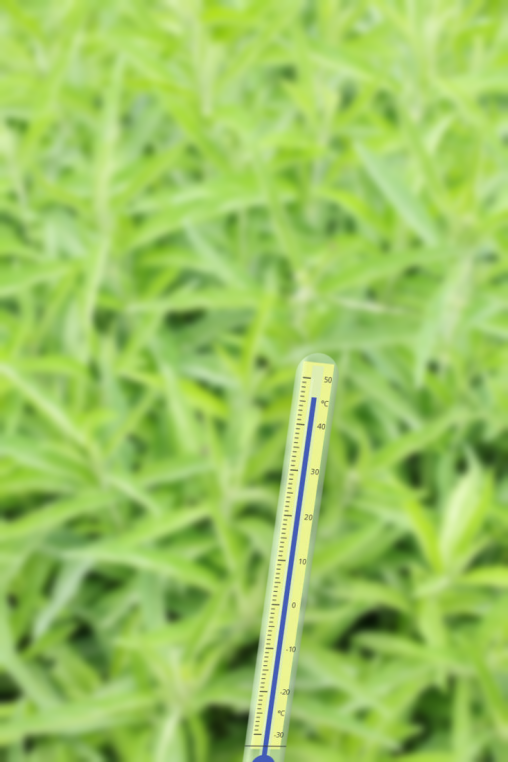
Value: 46 °C
